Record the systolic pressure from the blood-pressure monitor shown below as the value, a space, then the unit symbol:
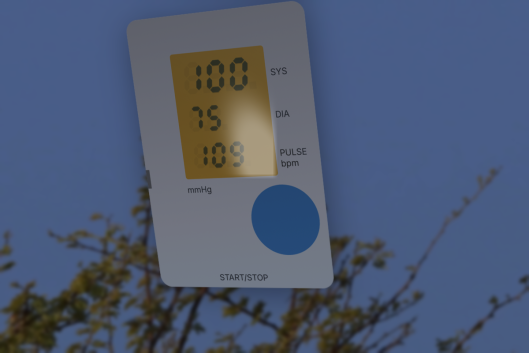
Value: 100 mmHg
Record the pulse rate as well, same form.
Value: 109 bpm
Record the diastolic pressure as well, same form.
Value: 75 mmHg
